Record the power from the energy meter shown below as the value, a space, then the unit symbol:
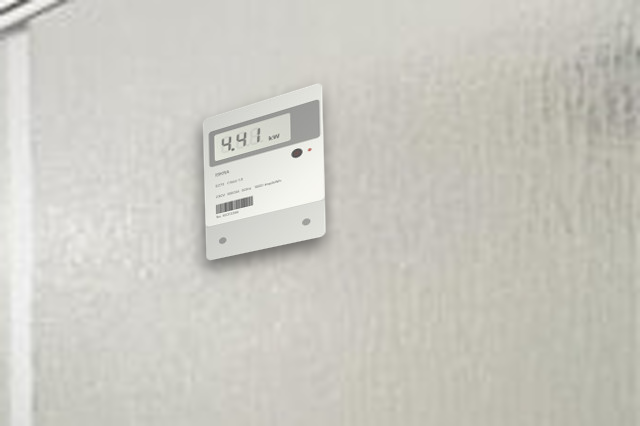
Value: 4.41 kW
